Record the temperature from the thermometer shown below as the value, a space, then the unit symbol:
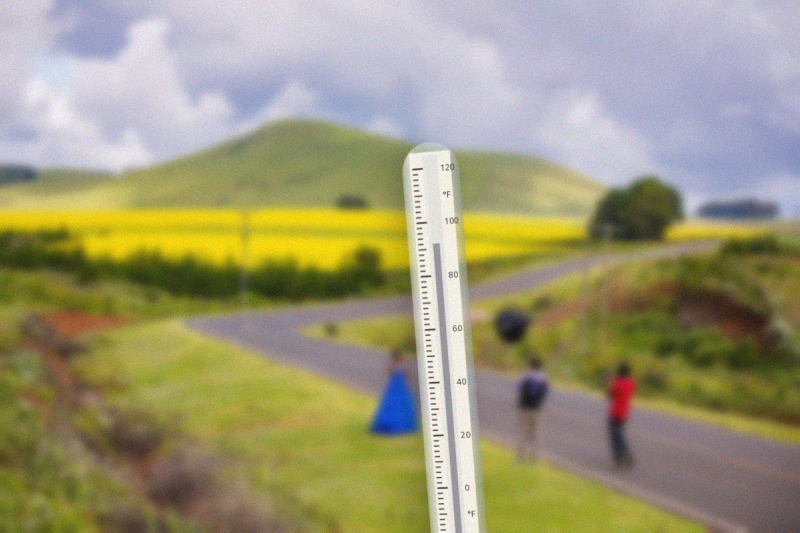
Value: 92 °F
